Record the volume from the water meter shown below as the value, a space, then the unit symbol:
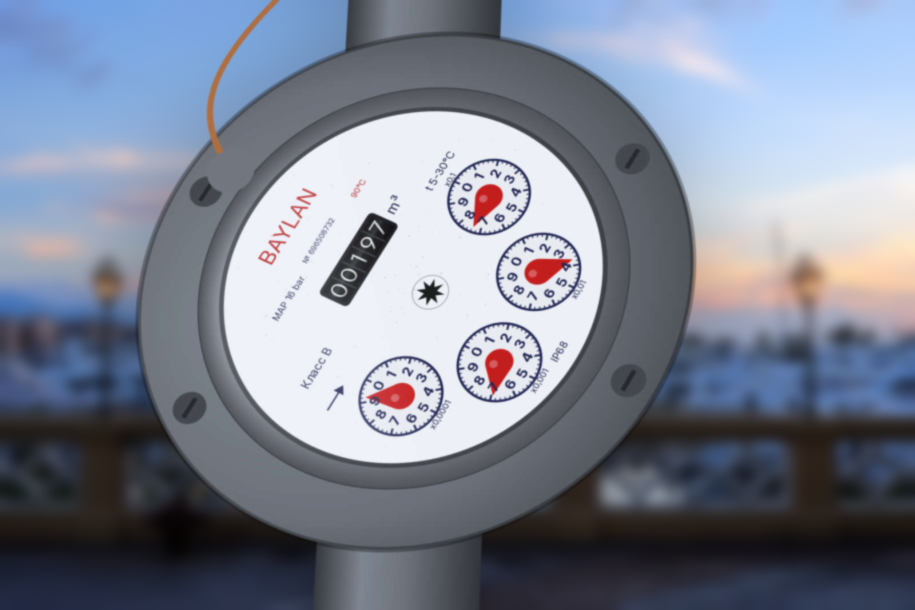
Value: 197.7369 m³
